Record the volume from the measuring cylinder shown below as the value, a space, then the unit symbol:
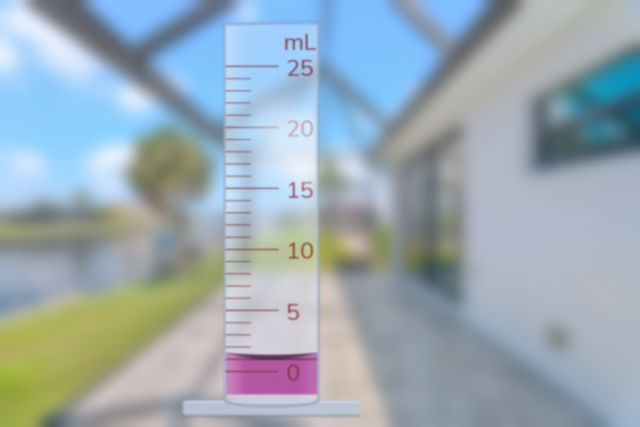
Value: 1 mL
